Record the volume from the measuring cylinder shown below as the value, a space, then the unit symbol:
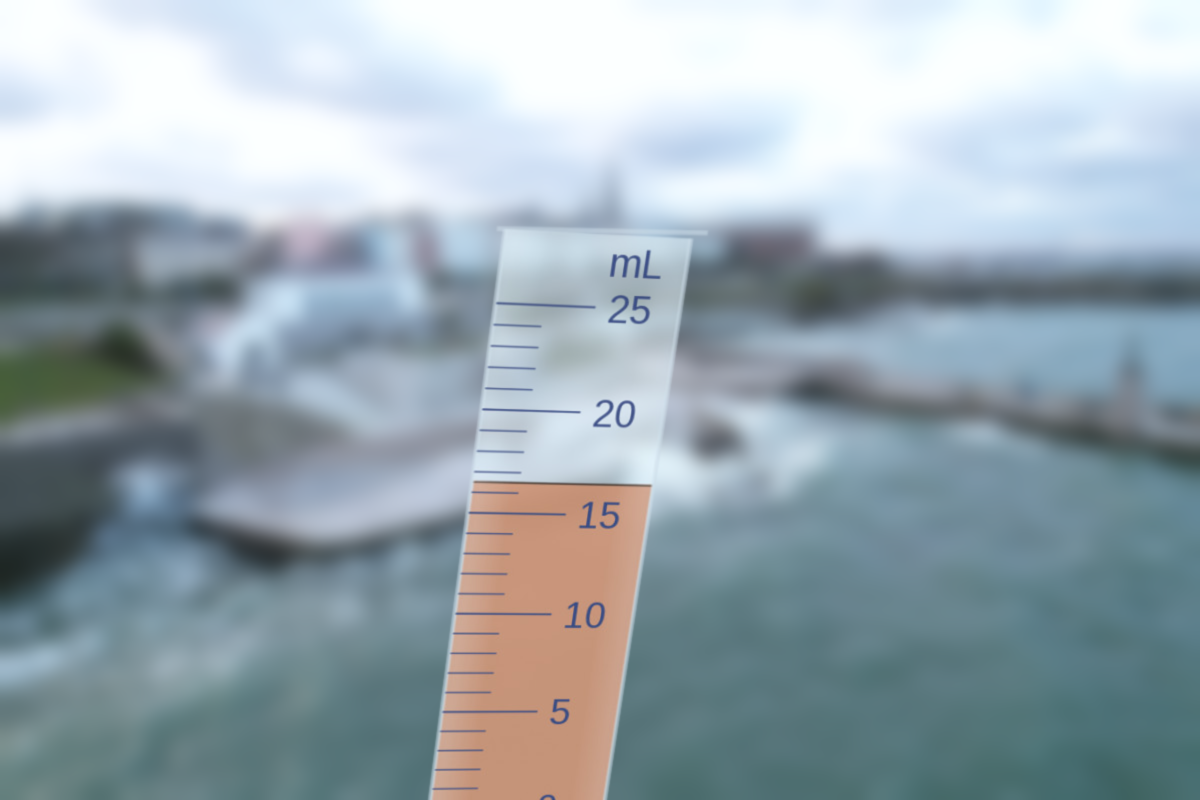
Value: 16.5 mL
